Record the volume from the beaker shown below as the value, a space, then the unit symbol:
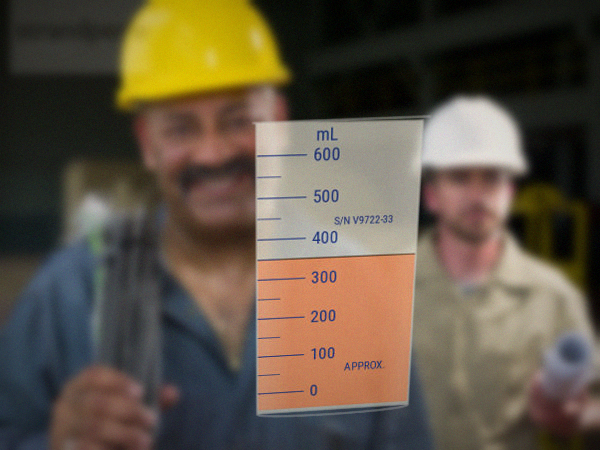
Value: 350 mL
